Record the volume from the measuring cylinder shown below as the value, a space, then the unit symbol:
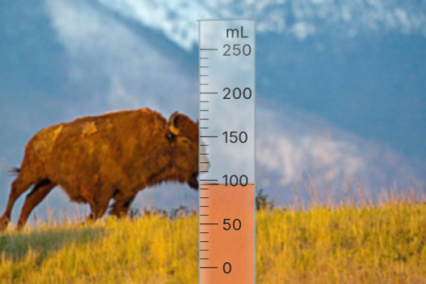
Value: 95 mL
